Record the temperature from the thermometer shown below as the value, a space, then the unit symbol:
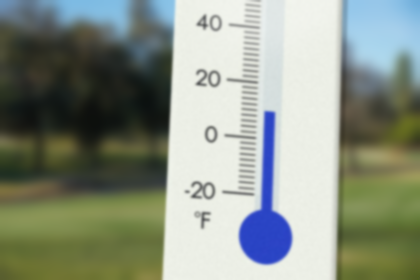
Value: 10 °F
